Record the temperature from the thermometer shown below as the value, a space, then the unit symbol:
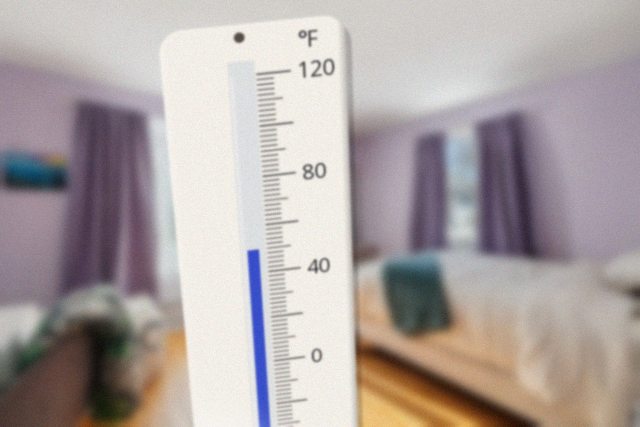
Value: 50 °F
